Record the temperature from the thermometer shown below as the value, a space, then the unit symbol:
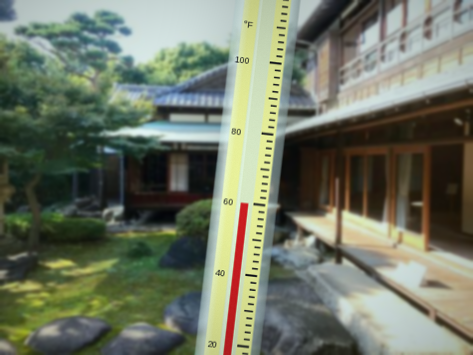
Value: 60 °F
